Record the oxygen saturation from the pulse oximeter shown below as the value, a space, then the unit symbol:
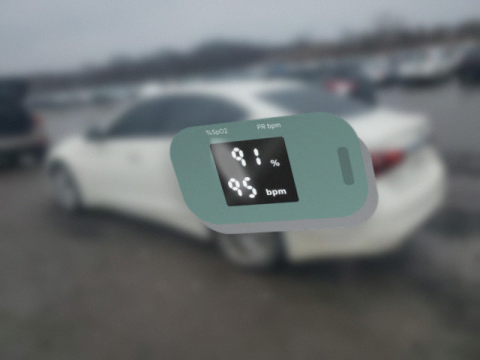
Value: 91 %
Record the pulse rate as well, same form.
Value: 95 bpm
